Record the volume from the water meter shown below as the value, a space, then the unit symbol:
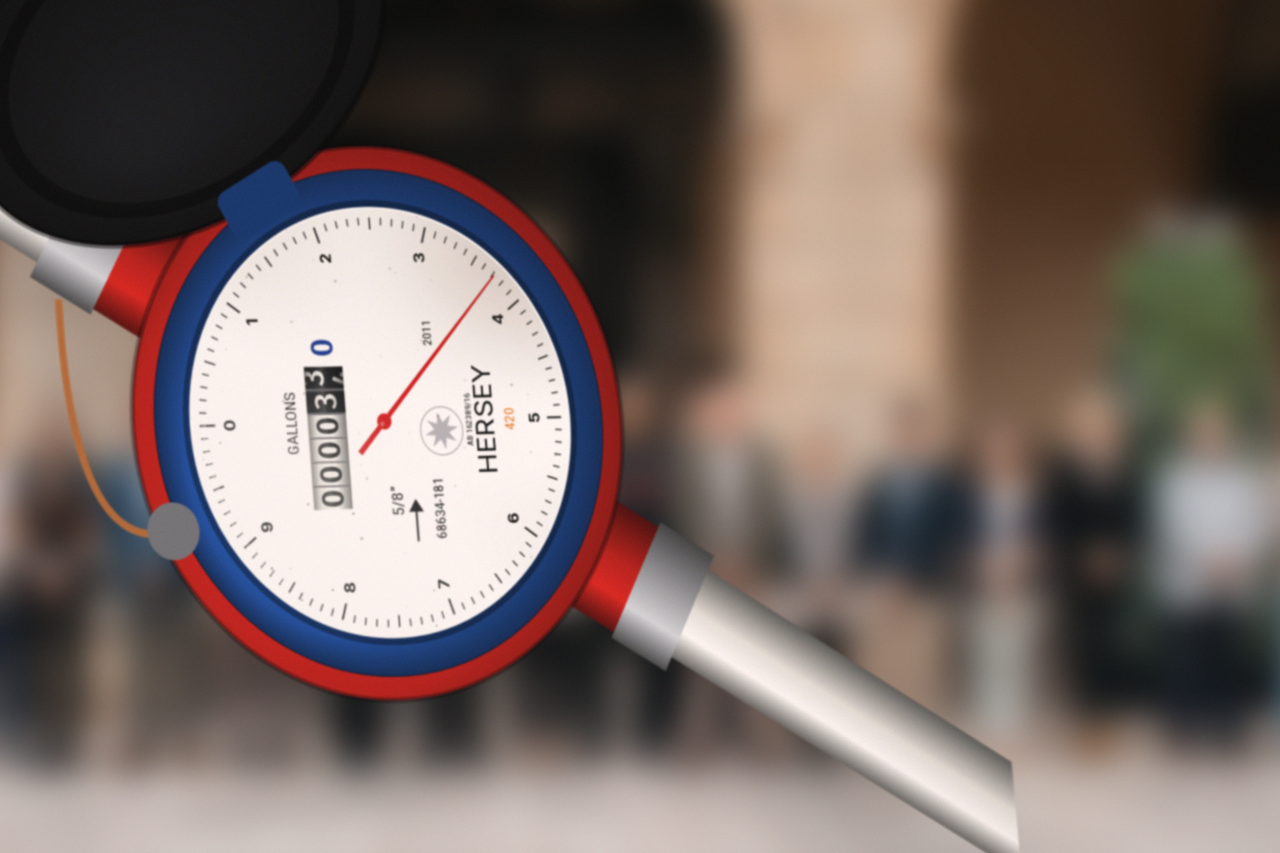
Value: 333.7 gal
